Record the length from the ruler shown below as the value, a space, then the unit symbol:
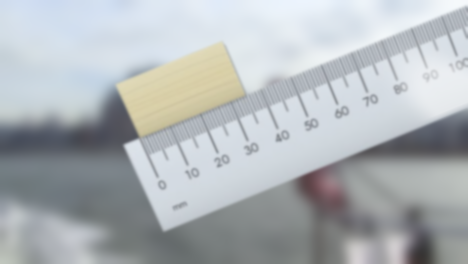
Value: 35 mm
